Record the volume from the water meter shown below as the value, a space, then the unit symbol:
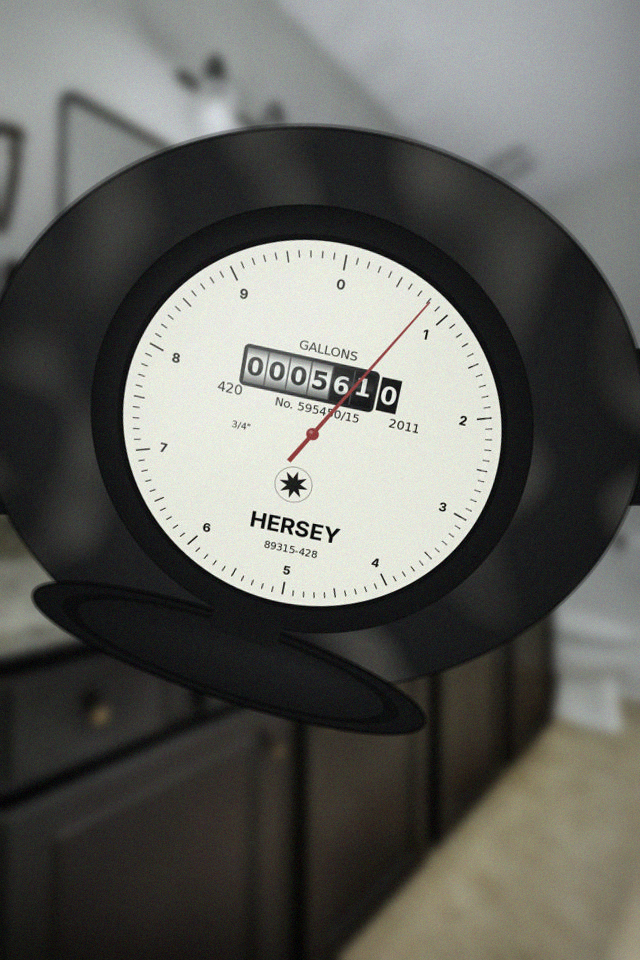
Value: 5610.8 gal
